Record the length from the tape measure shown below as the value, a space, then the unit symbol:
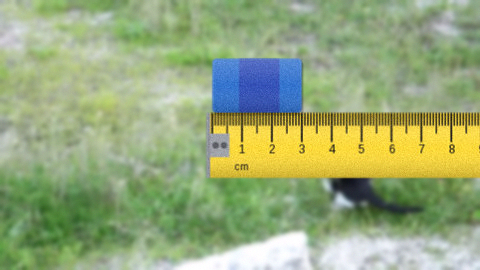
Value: 3 cm
